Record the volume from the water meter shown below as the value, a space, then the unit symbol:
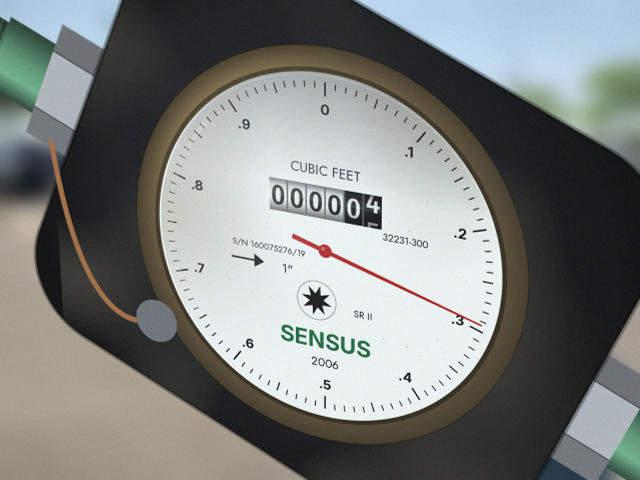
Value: 4.29 ft³
